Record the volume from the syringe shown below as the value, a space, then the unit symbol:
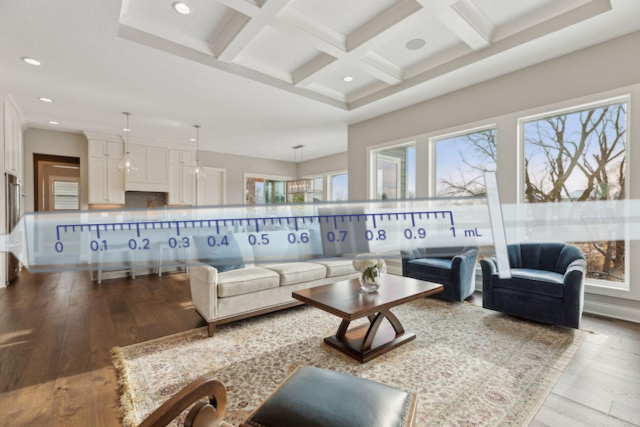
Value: 0.66 mL
